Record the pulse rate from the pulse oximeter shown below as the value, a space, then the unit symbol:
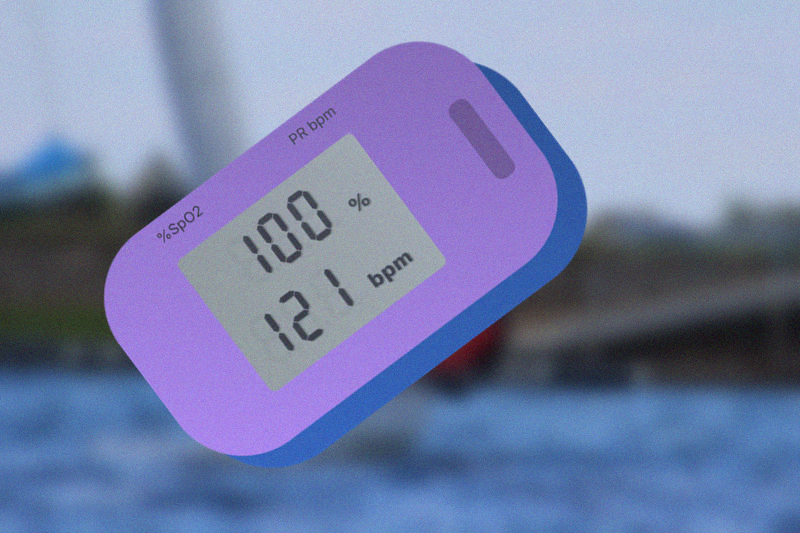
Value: 121 bpm
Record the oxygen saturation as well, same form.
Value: 100 %
